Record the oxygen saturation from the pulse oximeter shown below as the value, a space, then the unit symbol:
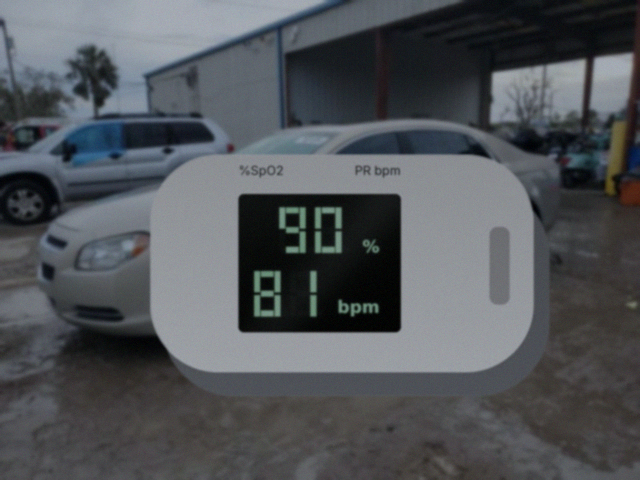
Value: 90 %
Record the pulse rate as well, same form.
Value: 81 bpm
